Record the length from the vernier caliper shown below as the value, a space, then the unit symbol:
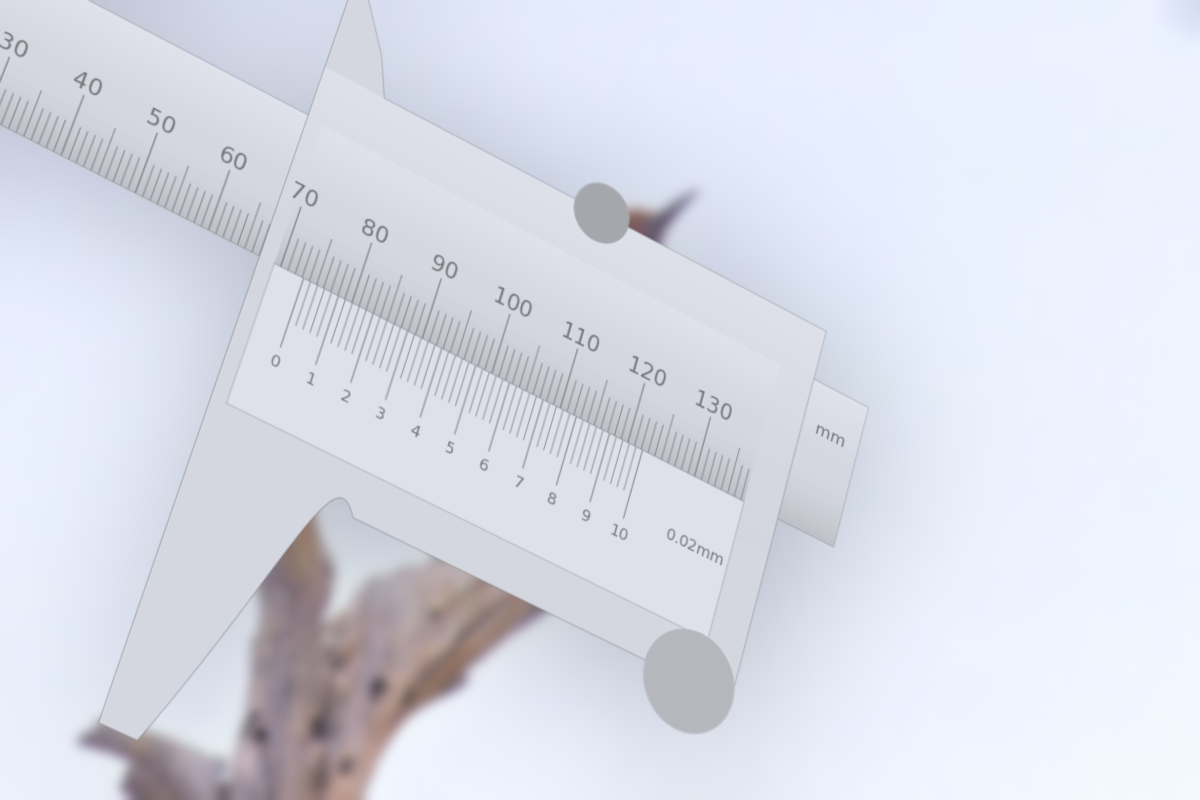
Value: 73.2 mm
